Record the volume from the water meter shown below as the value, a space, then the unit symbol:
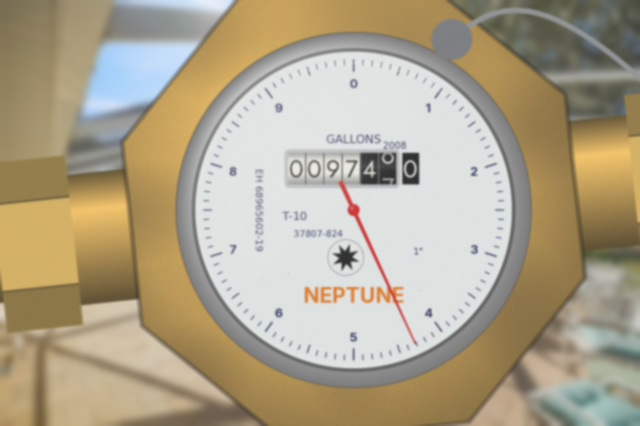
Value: 97464.3 gal
